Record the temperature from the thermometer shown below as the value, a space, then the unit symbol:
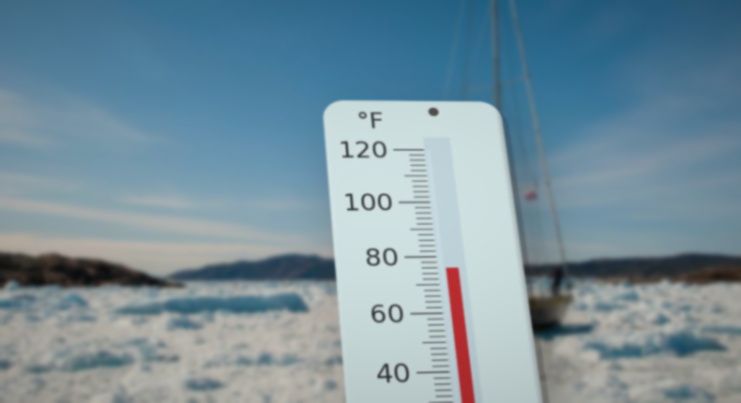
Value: 76 °F
